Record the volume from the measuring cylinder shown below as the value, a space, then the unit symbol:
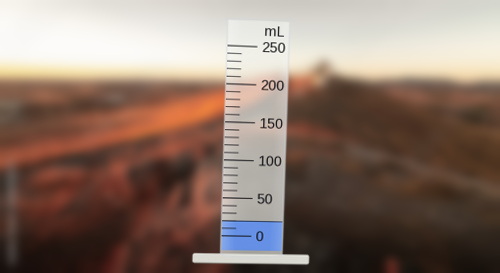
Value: 20 mL
